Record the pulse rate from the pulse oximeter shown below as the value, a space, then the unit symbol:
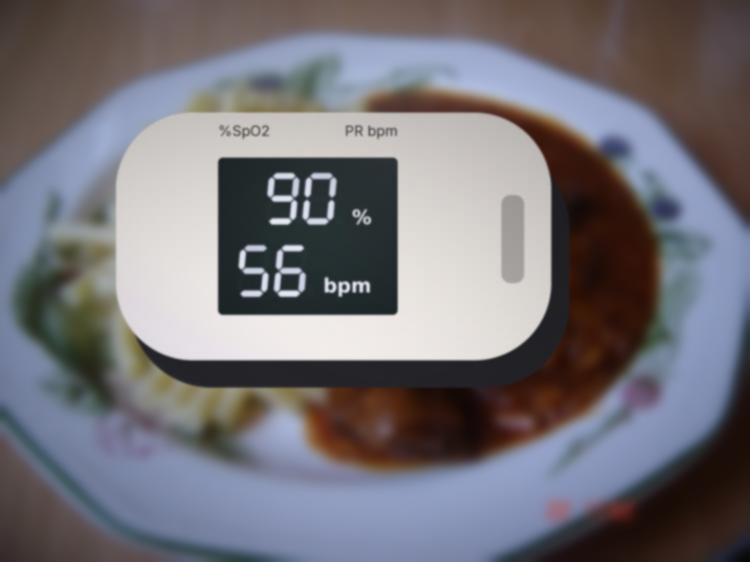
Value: 56 bpm
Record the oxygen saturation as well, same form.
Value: 90 %
